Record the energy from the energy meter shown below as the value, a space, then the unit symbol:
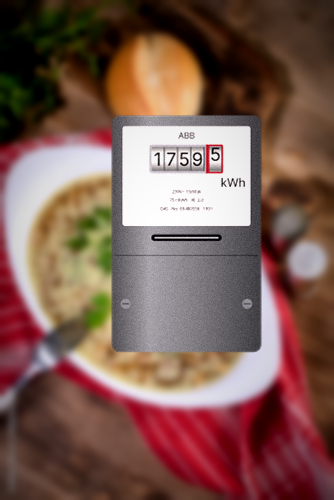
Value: 1759.5 kWh
